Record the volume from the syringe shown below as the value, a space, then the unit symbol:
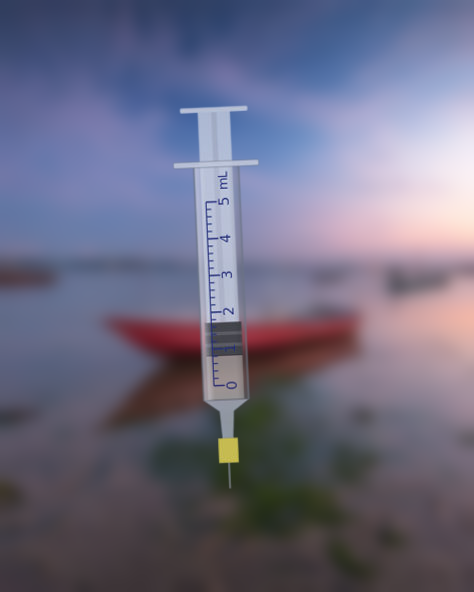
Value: 0.8 mL
